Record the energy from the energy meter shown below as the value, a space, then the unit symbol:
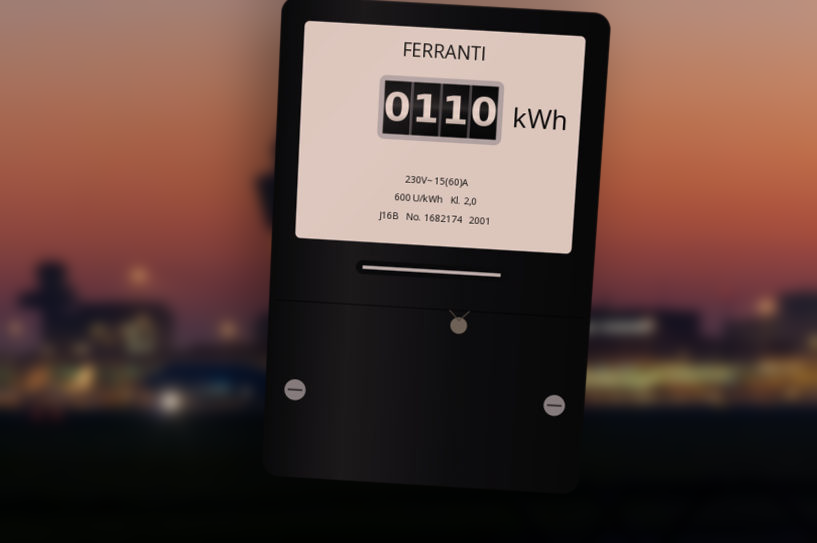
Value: 110 kWh
